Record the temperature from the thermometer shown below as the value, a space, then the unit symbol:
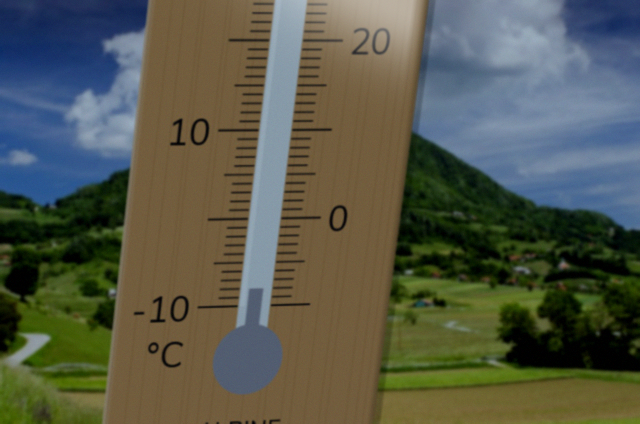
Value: -8 °C
